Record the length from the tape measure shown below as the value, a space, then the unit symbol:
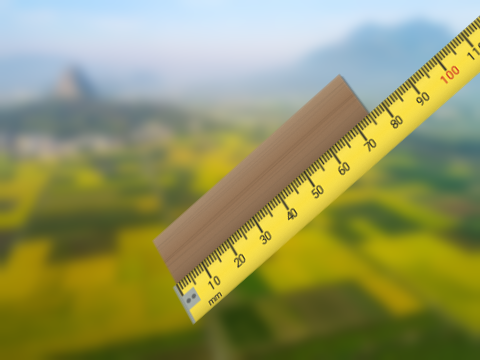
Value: 75 mm
